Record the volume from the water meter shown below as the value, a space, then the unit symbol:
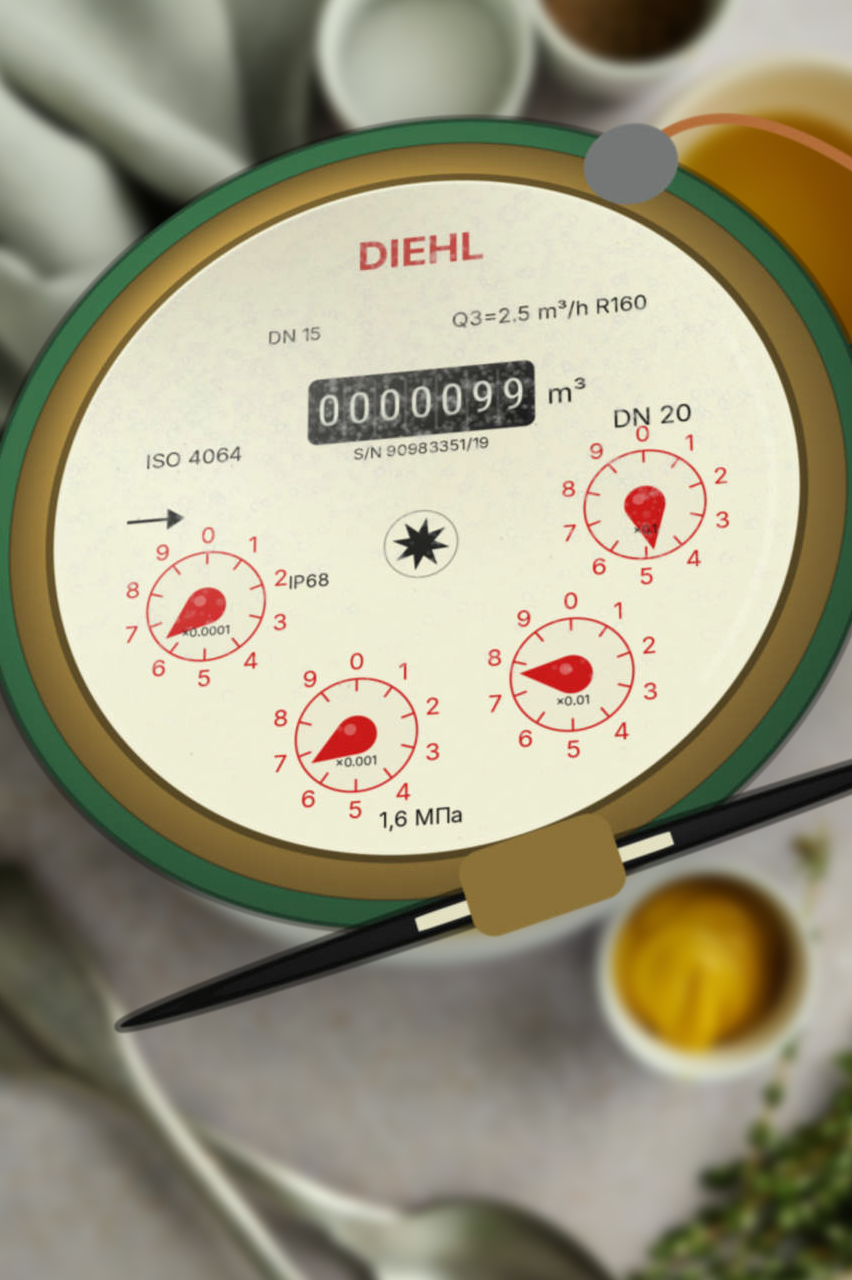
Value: 99.4766 m³
